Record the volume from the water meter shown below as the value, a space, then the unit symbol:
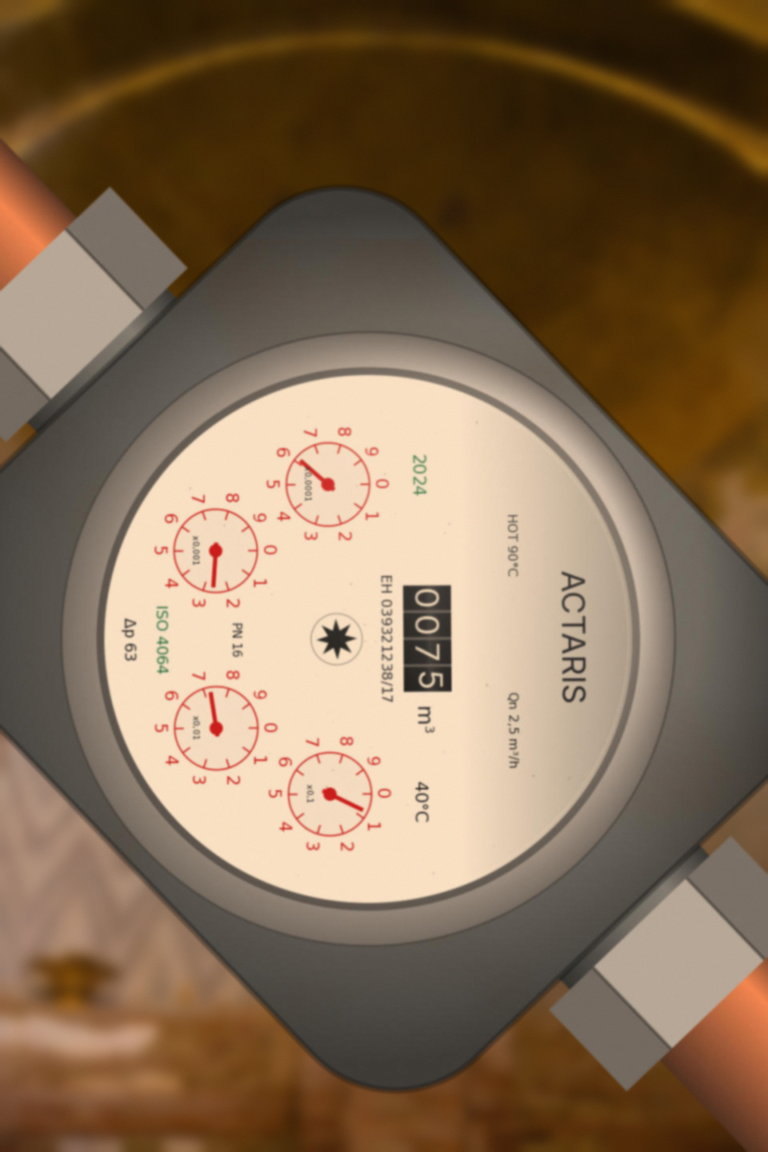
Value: 75.0726 m³
